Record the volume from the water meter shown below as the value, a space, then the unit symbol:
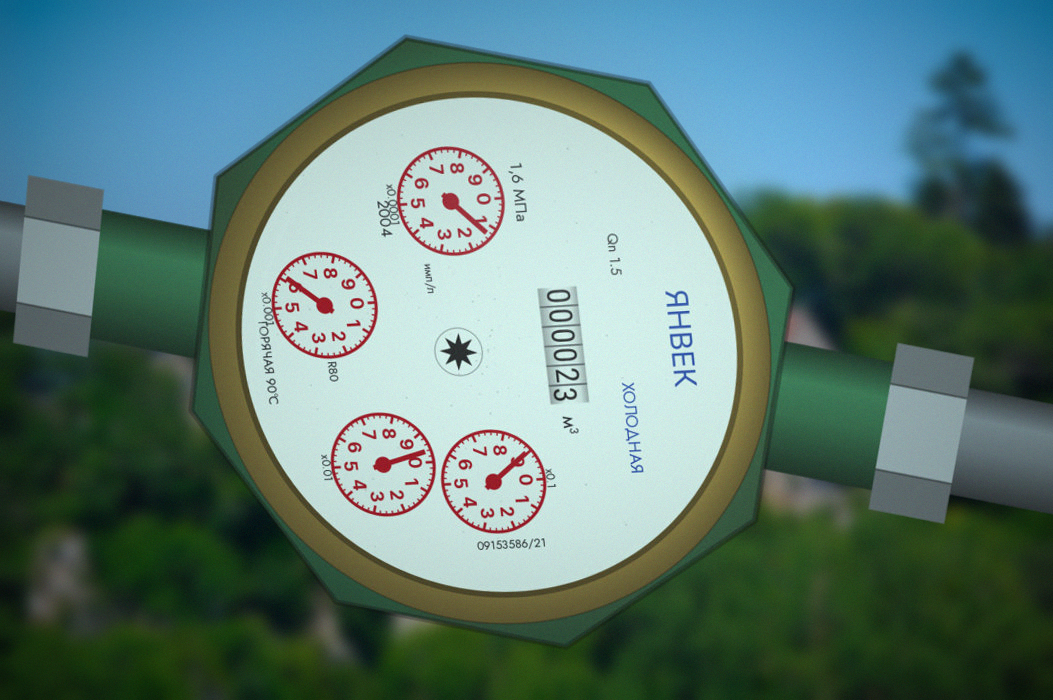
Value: 22.8961 m³
